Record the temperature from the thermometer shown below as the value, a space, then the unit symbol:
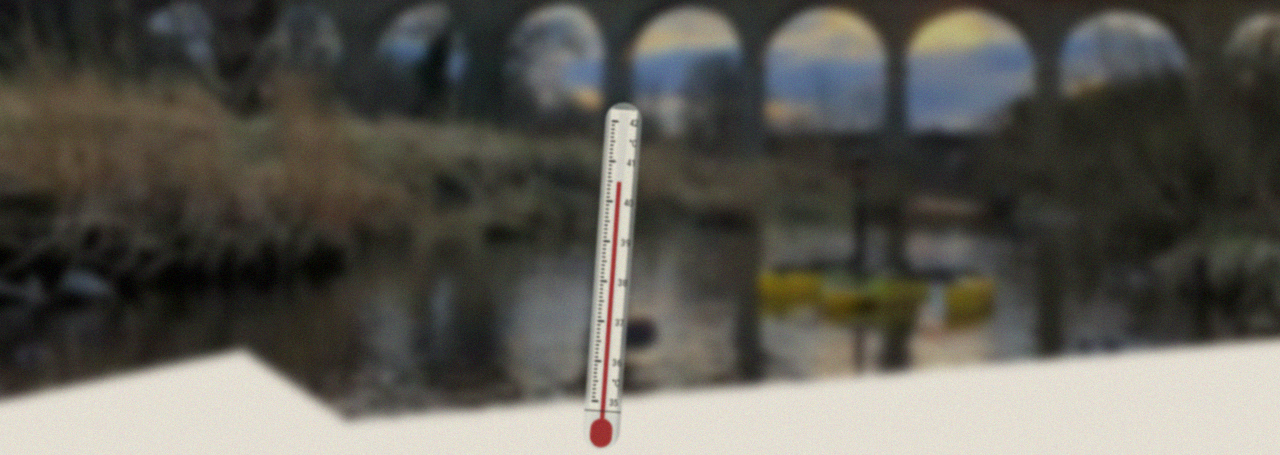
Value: 40.5 °C
